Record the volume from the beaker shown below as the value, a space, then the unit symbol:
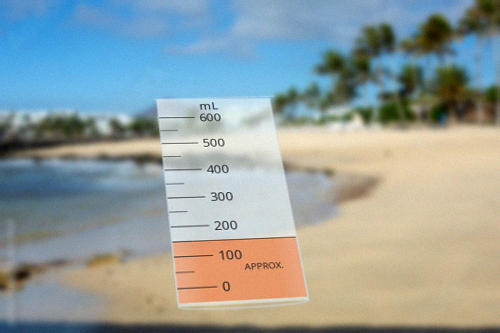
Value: 150 mL
